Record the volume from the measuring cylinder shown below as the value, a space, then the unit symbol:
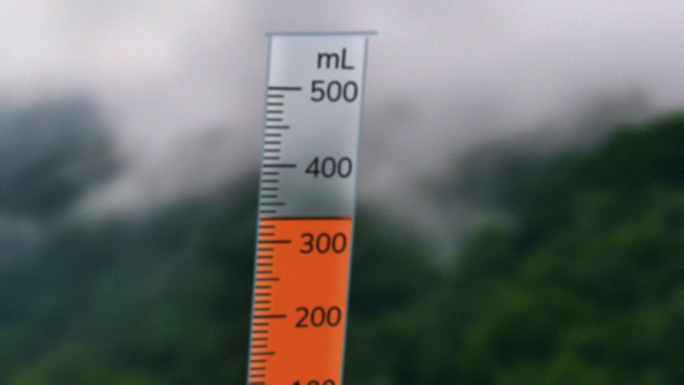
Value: 330 mL
